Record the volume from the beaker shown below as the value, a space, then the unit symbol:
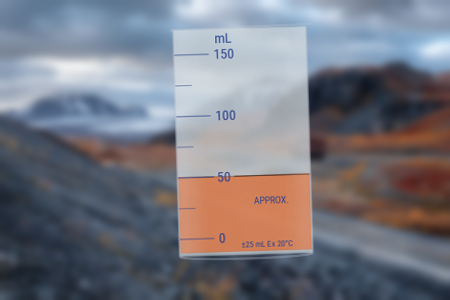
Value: 50 mL
